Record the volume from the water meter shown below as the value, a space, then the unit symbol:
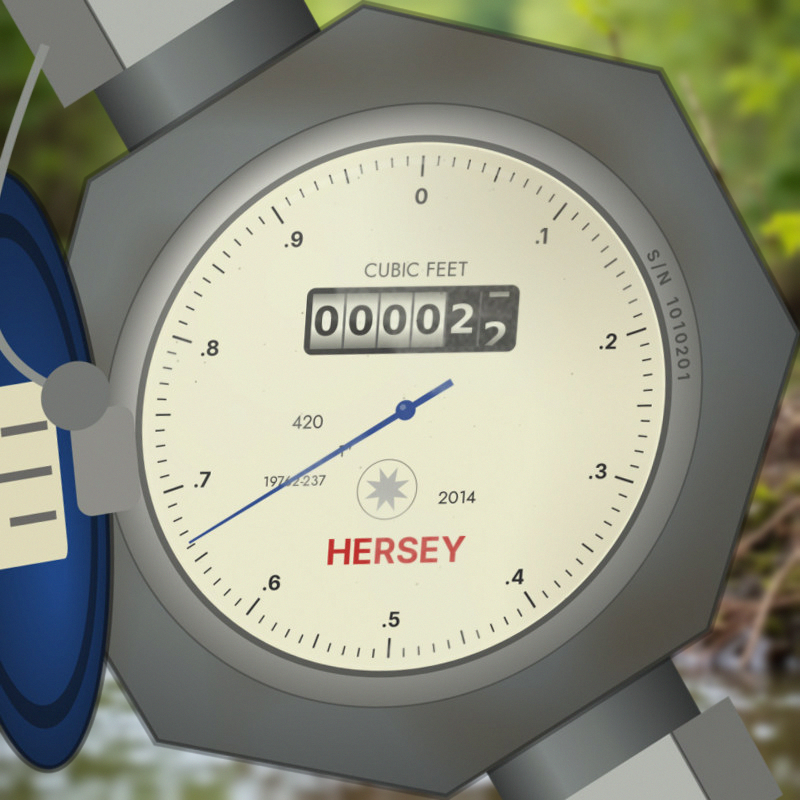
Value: 21.66 ft³
